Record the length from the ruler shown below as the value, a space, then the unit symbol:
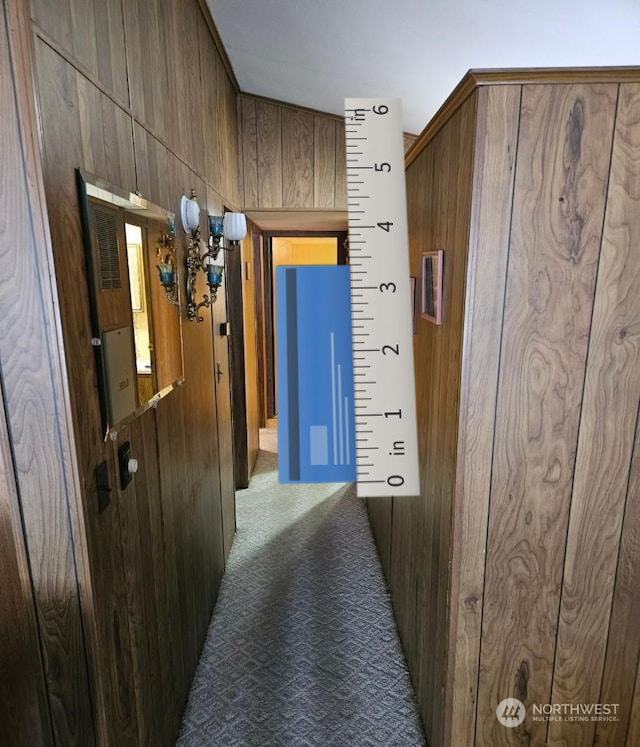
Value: 3.375 in
